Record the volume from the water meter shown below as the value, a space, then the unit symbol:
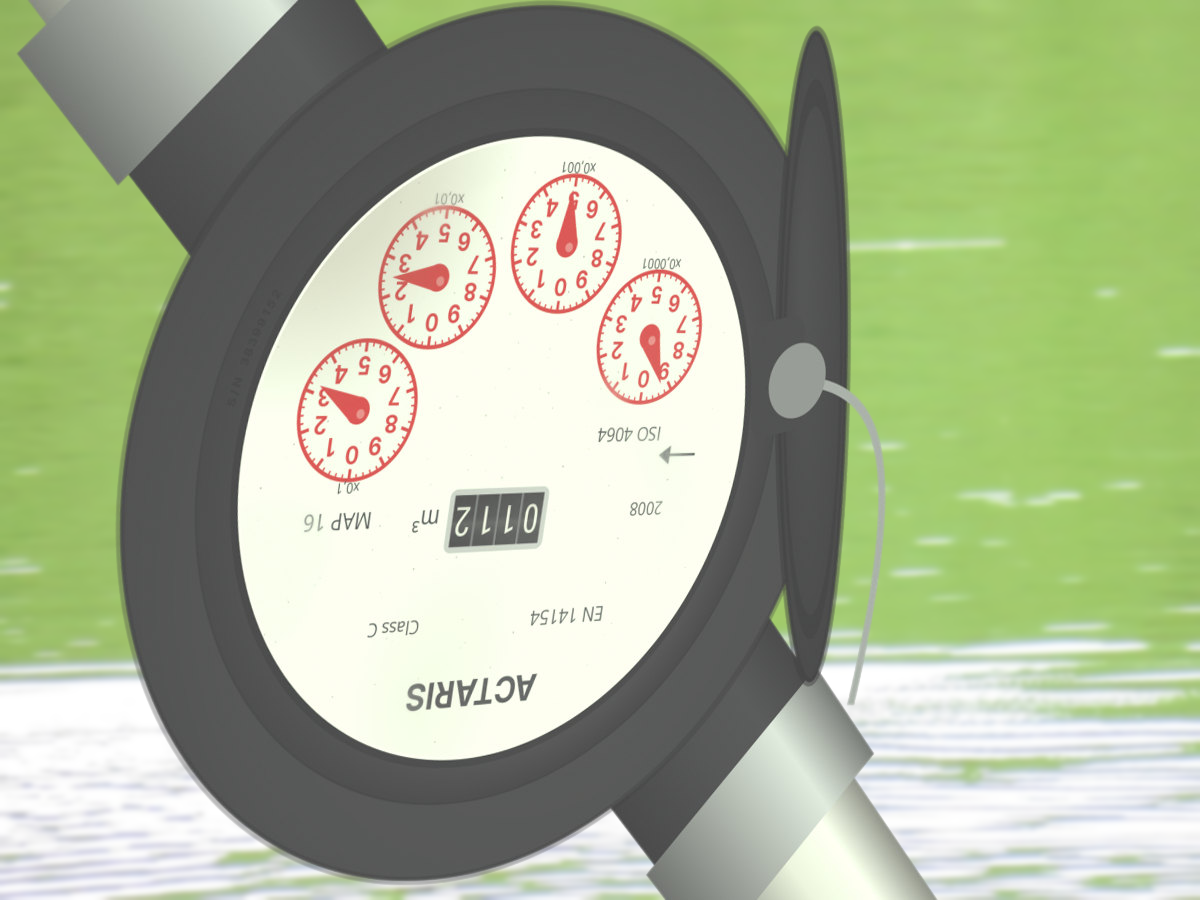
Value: 112.3249 m³
